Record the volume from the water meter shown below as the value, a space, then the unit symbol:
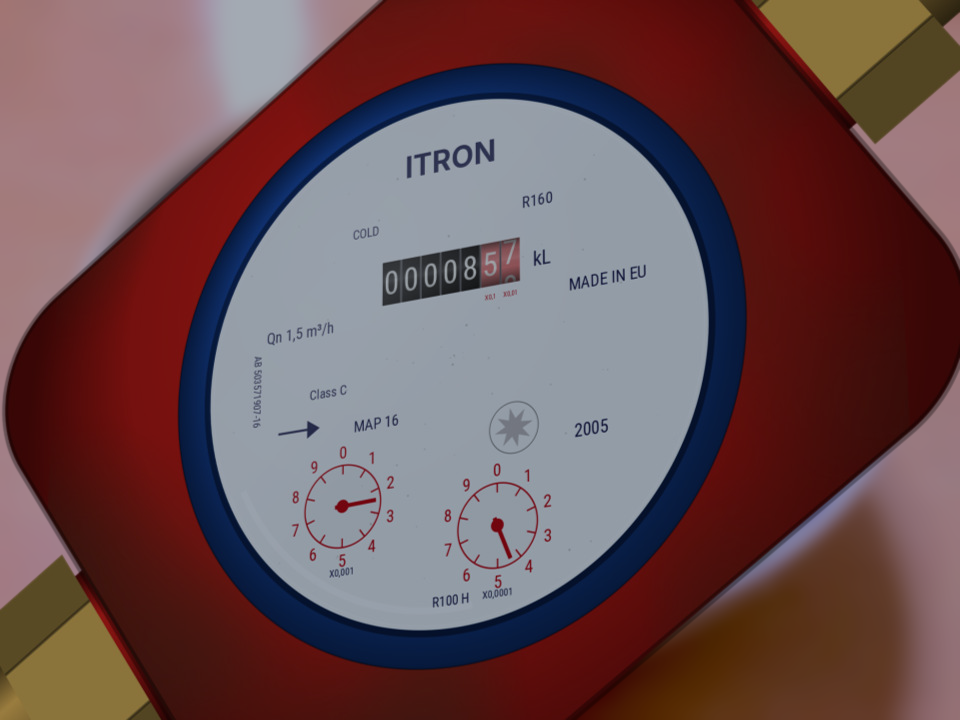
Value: 8.5724 kL
